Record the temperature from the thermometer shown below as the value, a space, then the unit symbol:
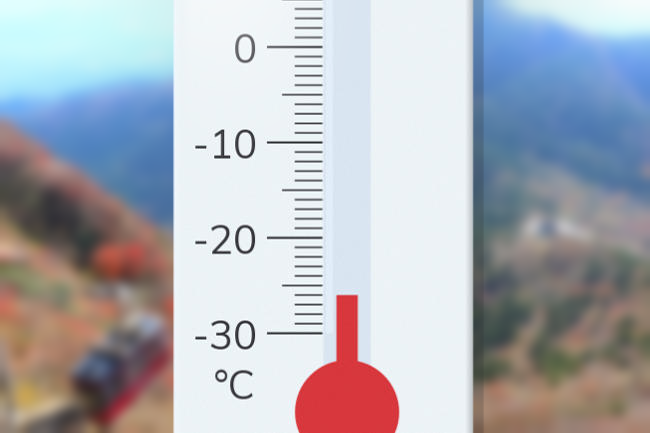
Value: -26 °C
